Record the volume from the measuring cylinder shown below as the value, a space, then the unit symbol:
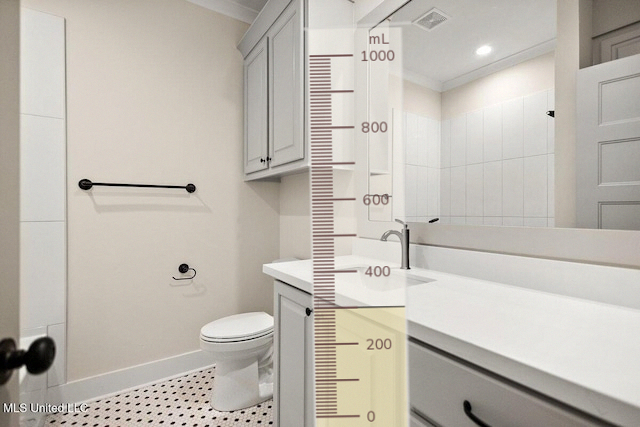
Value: 300 mL
